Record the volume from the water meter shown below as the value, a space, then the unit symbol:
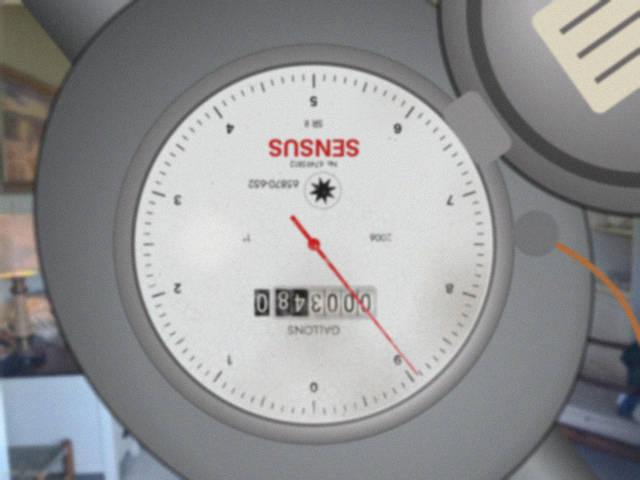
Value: 3478.9 gal
